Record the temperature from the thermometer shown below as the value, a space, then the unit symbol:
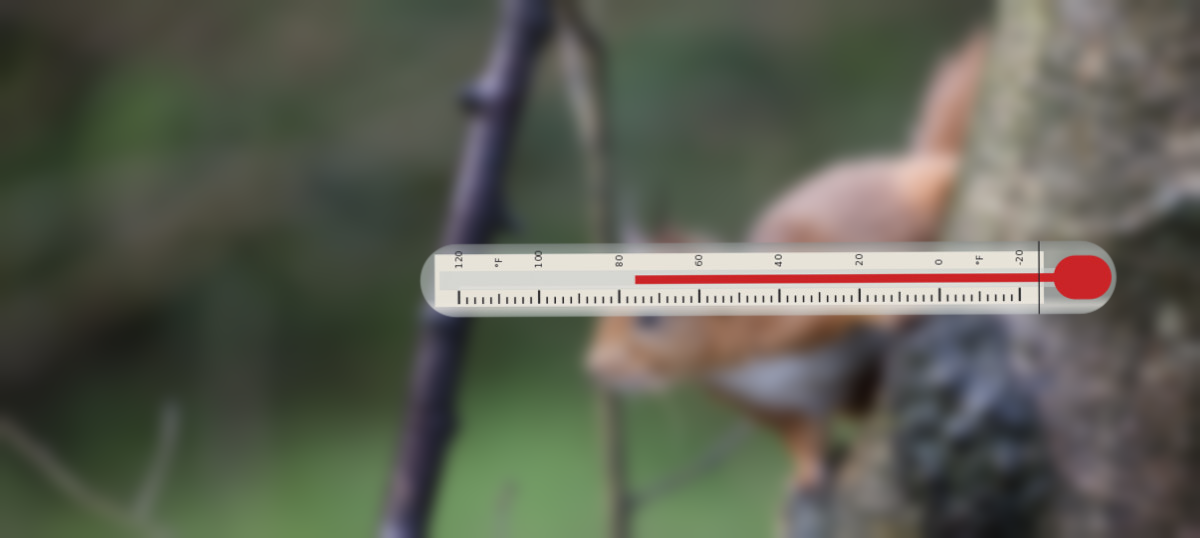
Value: 76 °F
